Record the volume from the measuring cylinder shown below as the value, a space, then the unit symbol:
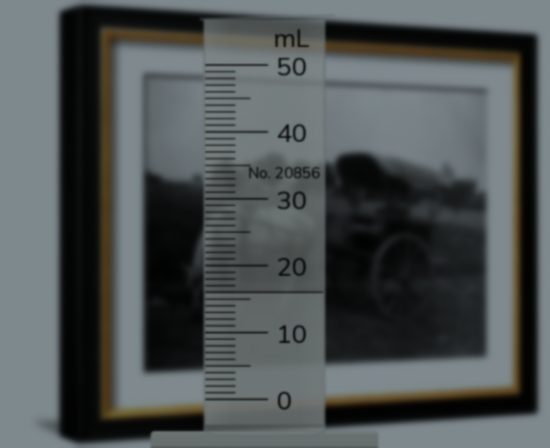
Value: 16 mL
